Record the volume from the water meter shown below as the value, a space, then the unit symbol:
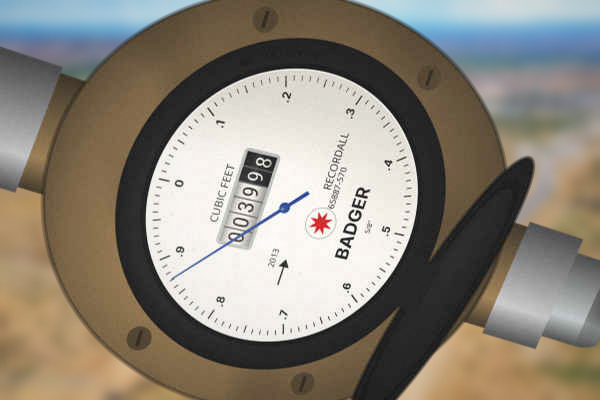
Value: 3997.87 ft³
